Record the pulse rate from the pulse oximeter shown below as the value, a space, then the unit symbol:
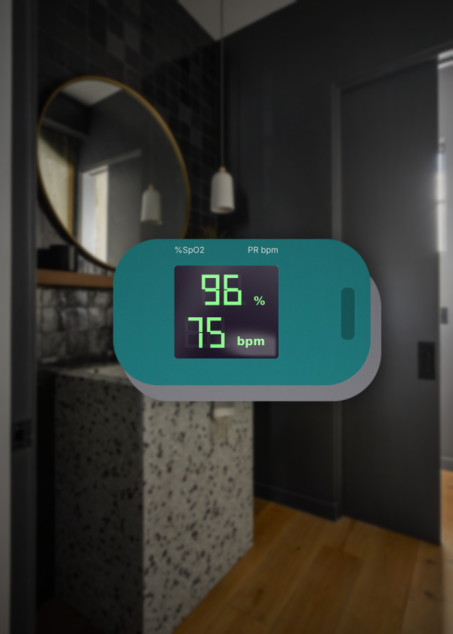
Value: 75 bpm
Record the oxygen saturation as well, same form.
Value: 96 %
